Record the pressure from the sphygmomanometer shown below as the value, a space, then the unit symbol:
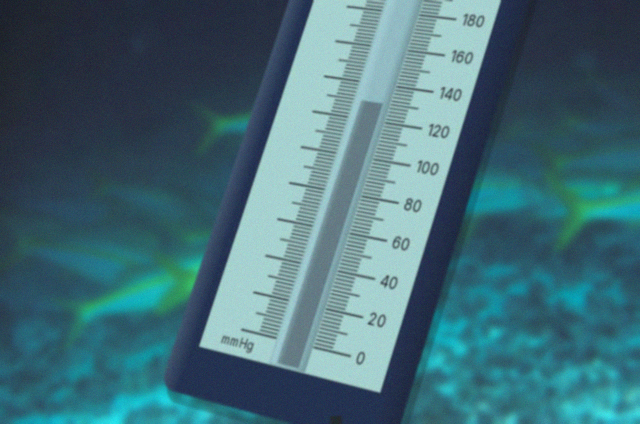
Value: 130 mmHg
